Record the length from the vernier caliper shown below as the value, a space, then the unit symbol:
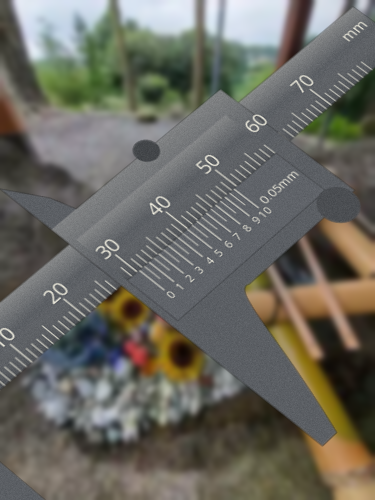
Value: 30.4 mm
